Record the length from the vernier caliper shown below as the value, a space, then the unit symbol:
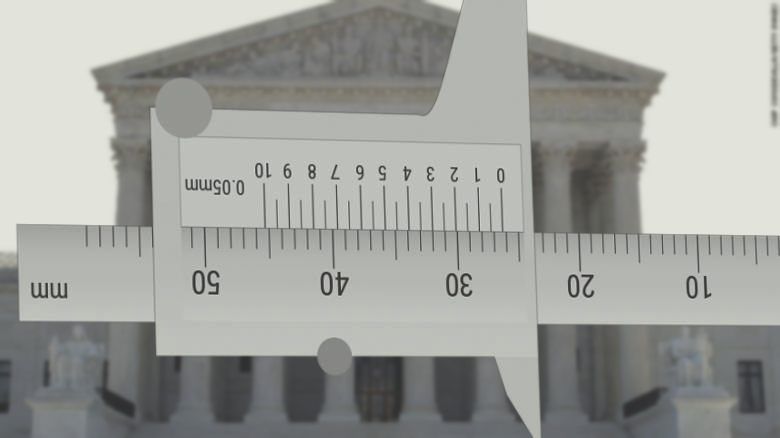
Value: 26.3 mm
